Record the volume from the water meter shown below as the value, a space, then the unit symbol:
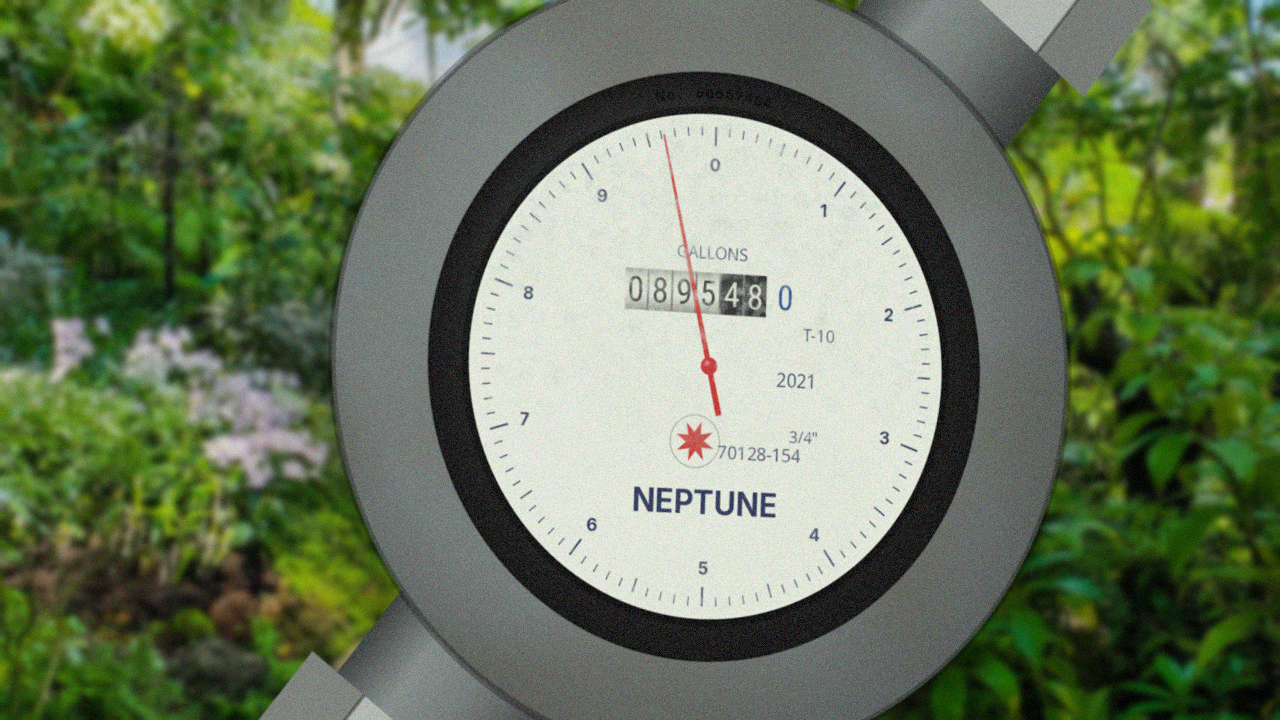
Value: 895479.6 gal
